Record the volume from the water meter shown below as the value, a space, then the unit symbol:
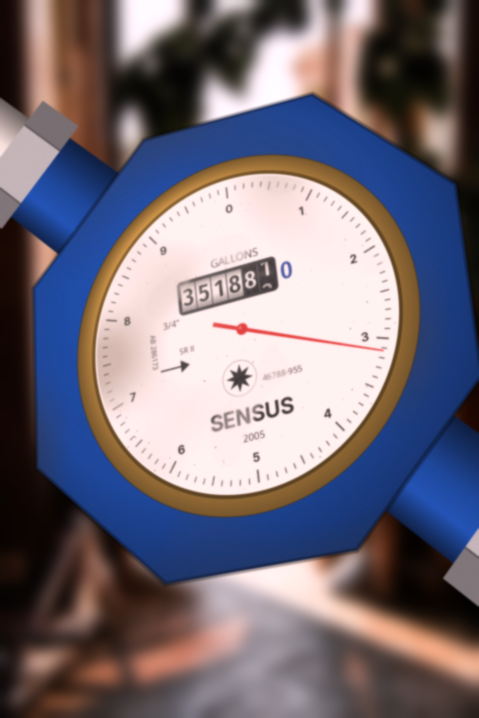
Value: 3518813.1 gal
